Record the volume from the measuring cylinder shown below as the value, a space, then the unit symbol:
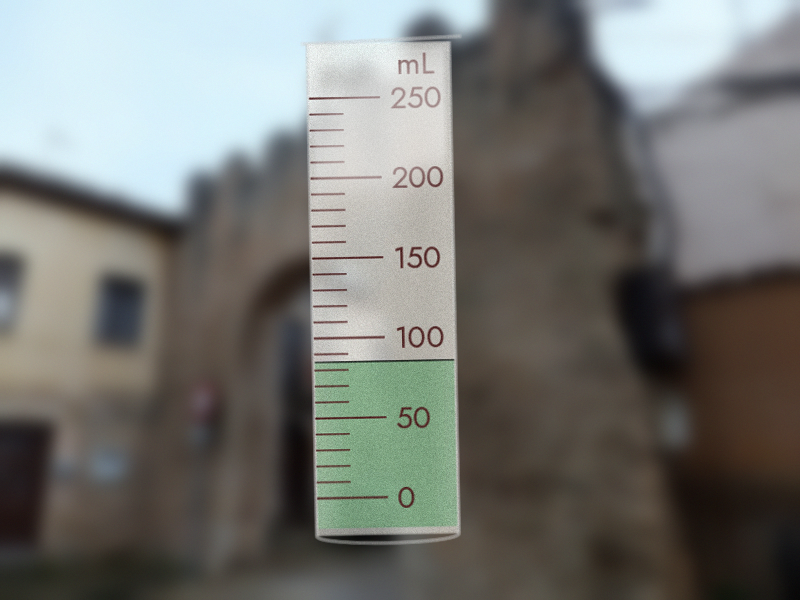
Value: 85 mL
